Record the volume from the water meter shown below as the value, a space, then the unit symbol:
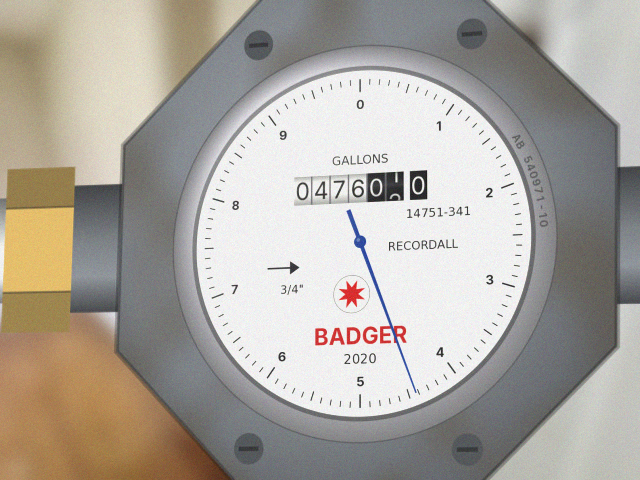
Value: 476014.4 gal
